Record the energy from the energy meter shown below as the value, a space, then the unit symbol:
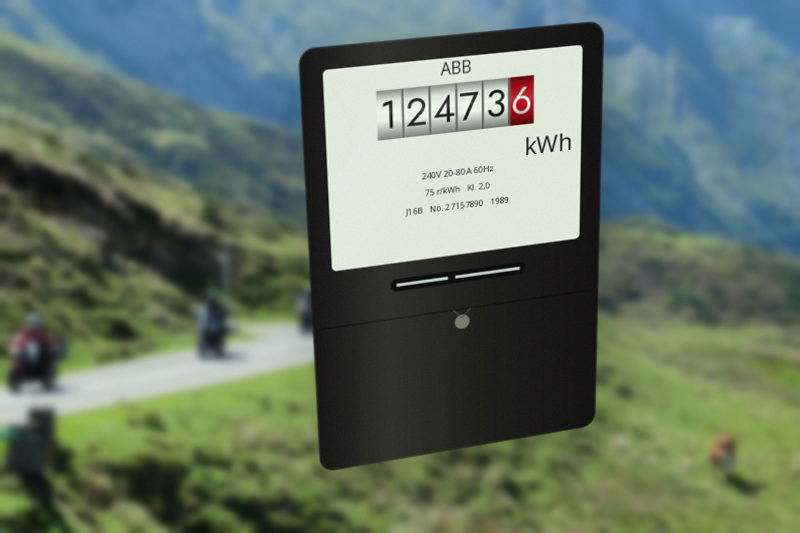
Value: 12473.6 kWh
